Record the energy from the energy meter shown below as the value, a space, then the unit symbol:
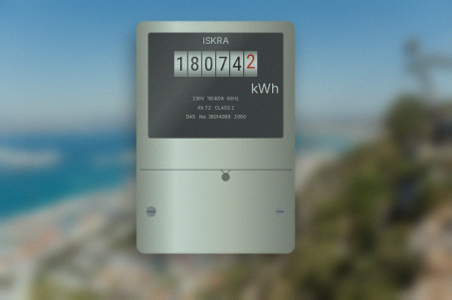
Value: 18074.2 kWh
